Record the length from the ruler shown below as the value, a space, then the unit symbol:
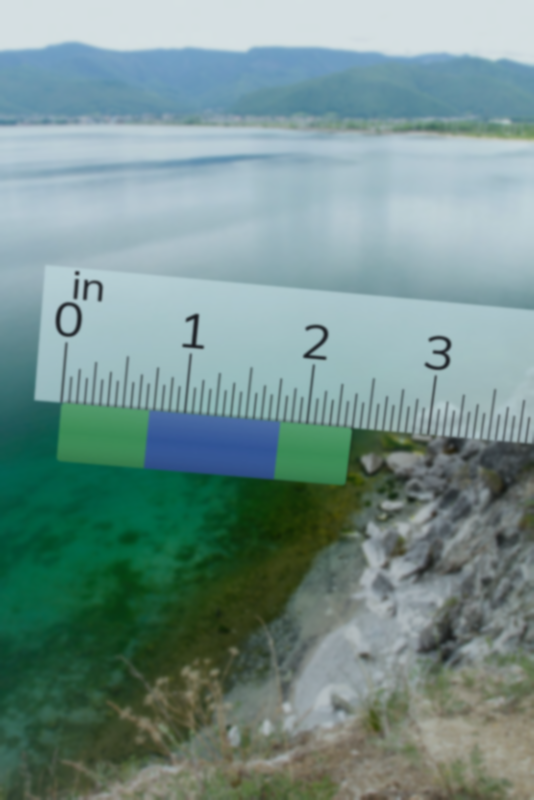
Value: 2.375 in
